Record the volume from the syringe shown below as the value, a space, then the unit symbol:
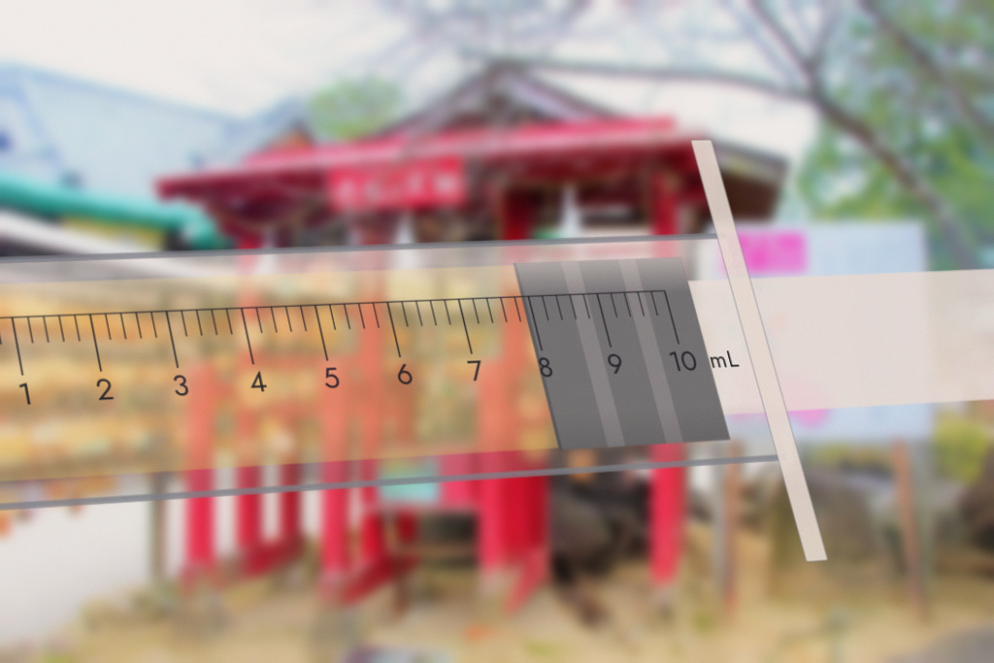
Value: 7.9 mL
